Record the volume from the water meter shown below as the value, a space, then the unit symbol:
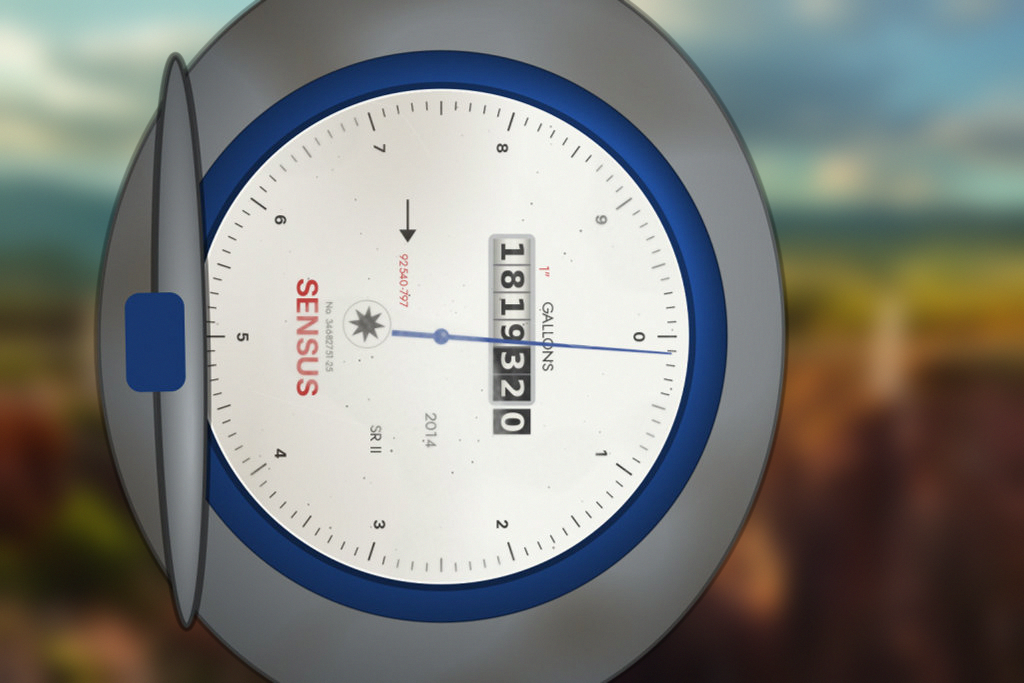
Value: 1819320.1 gal
